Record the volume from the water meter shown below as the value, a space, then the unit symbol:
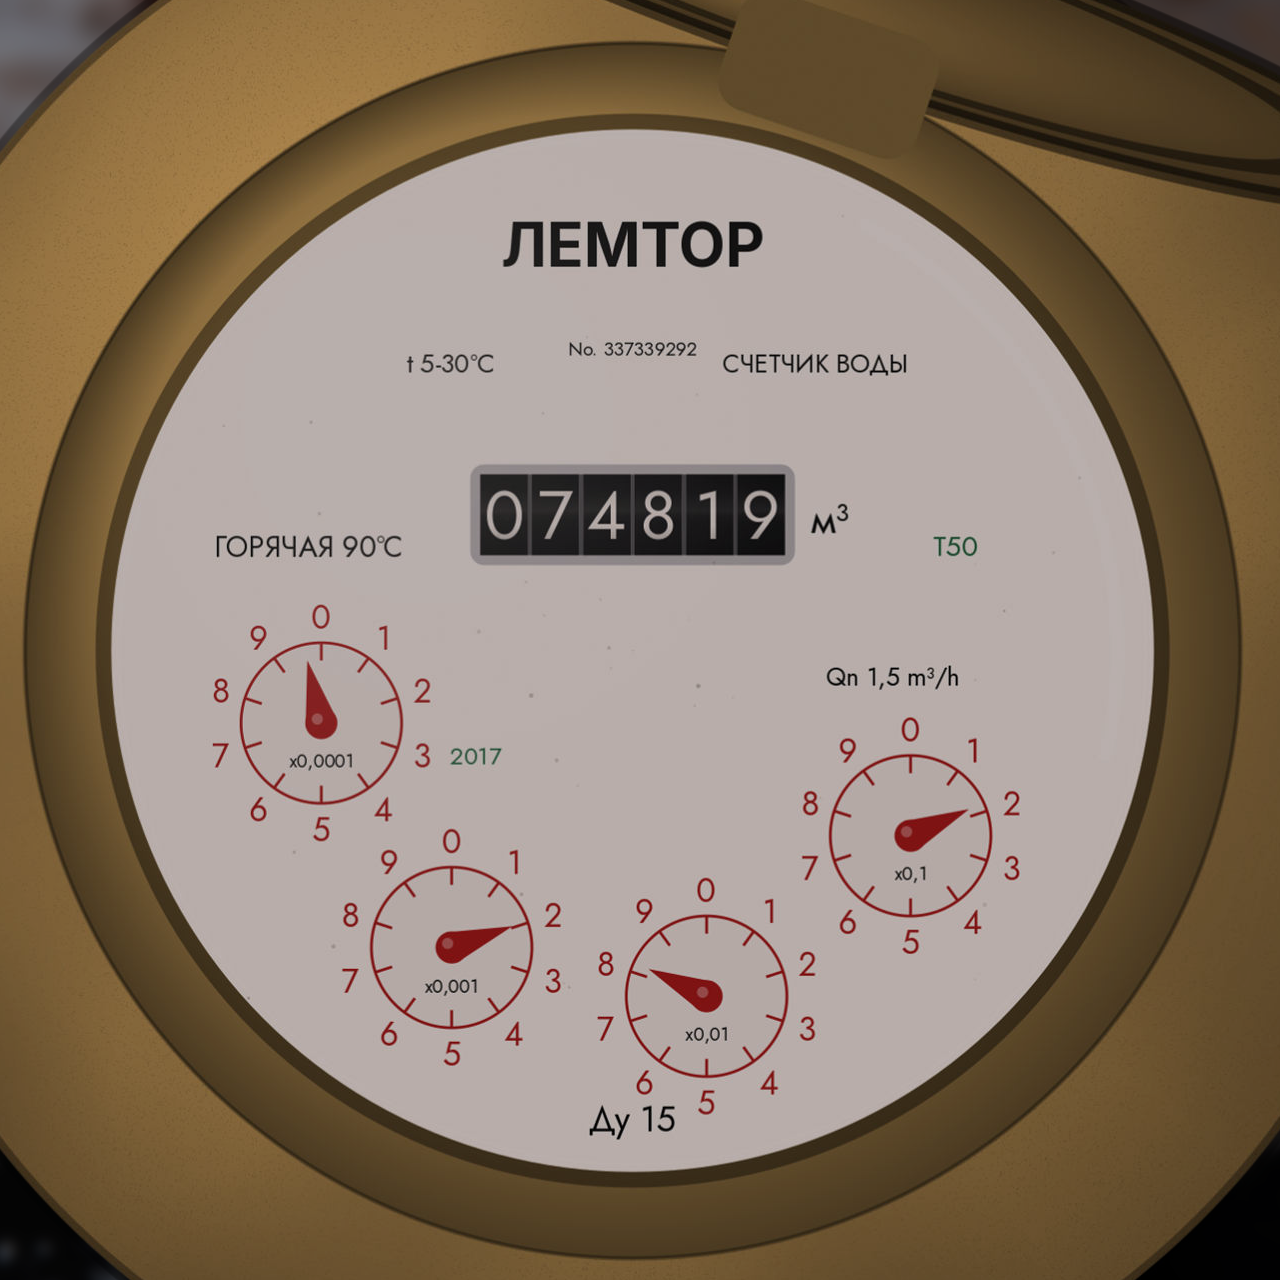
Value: 74819.1819 m³
